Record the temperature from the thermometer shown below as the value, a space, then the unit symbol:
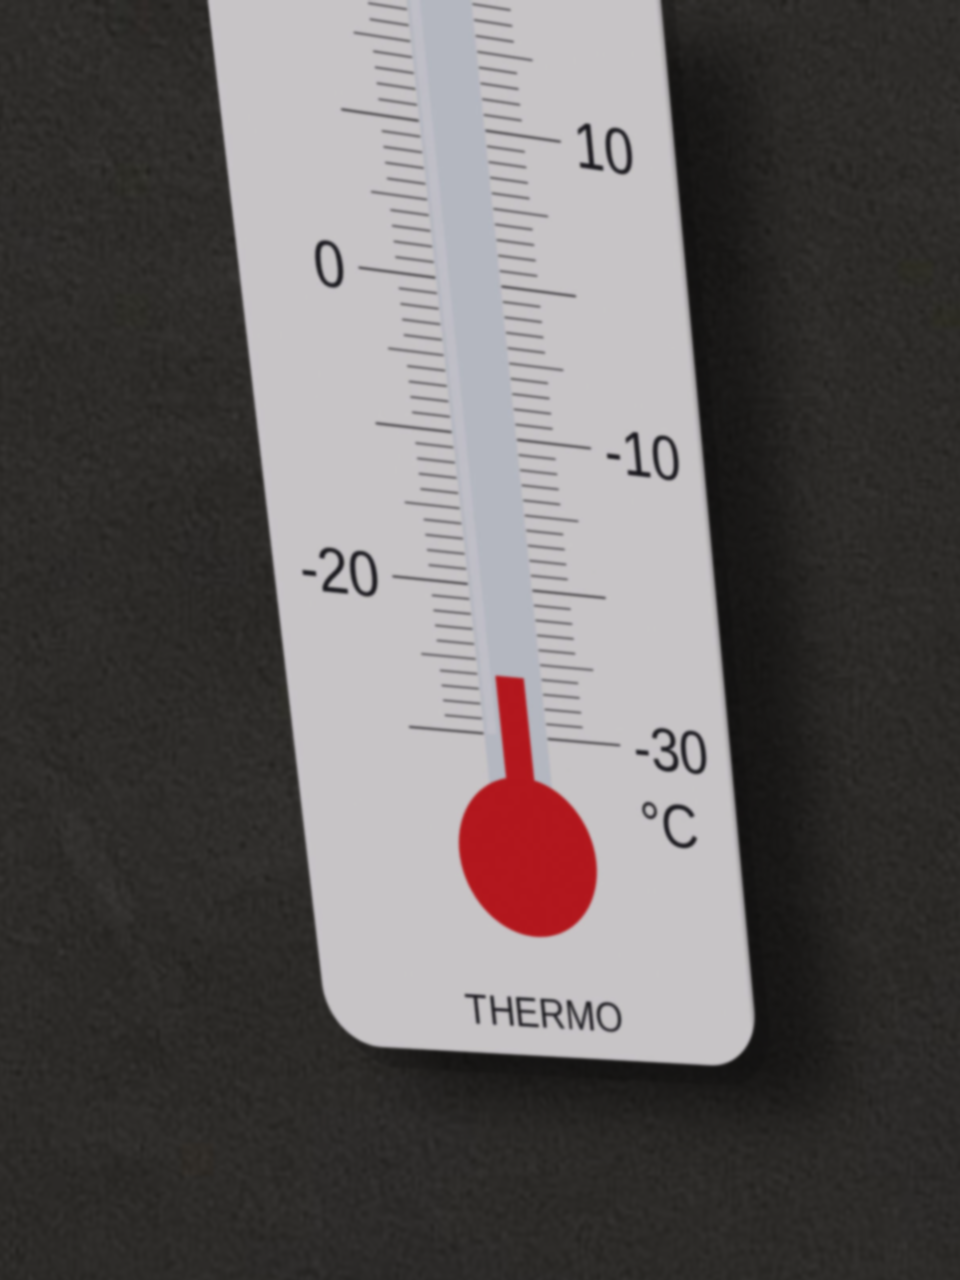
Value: -26 °C
